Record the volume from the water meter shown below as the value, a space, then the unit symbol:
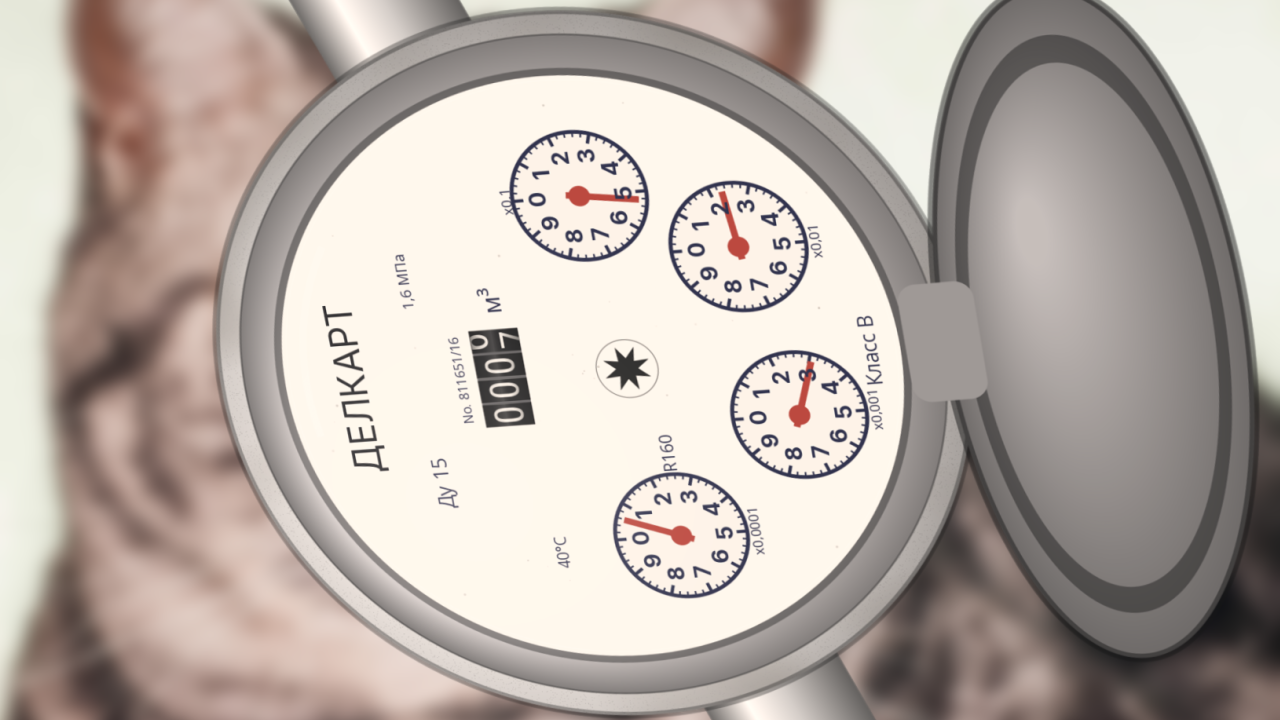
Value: 6.5230 m³
